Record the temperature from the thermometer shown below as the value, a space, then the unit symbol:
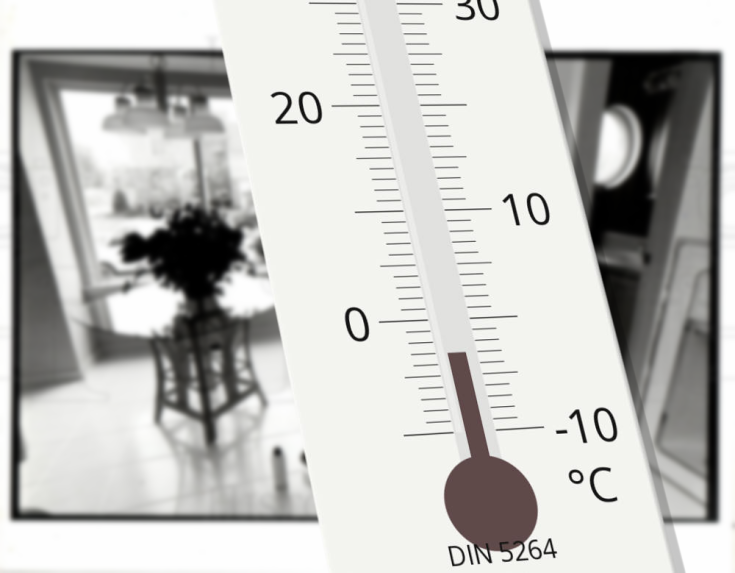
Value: -3 °C
